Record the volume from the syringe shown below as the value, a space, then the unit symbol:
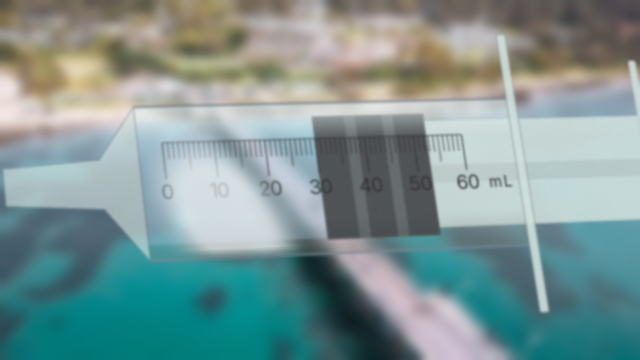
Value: 30 mL
